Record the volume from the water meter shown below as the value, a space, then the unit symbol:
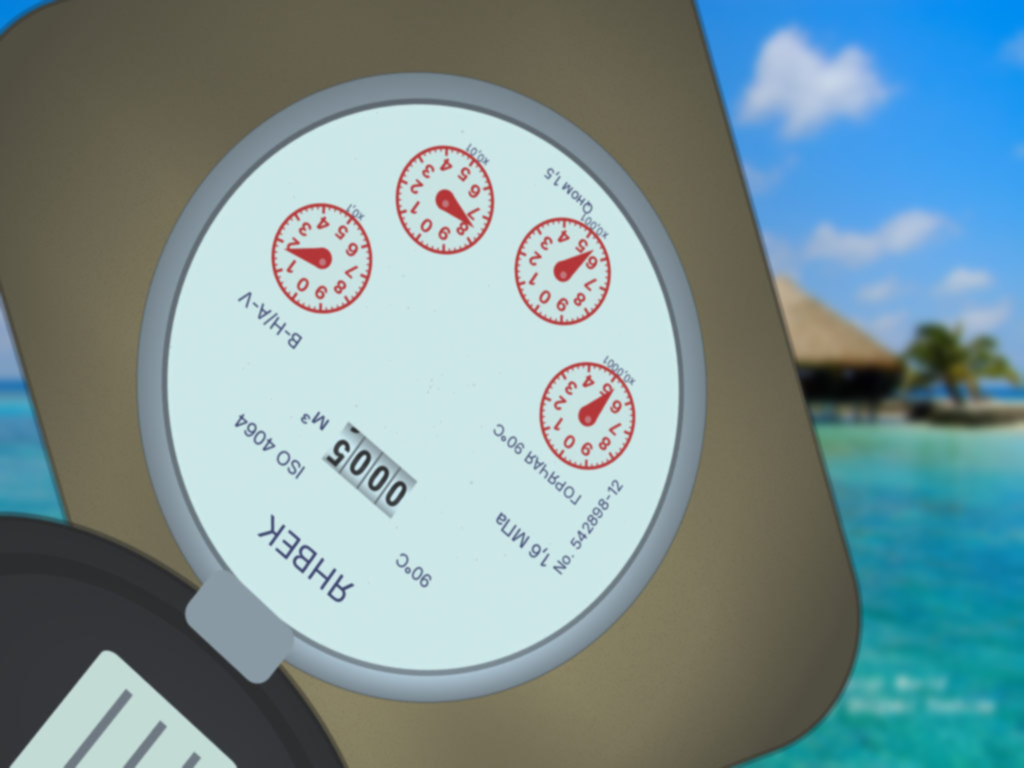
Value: 5.1755 m³
